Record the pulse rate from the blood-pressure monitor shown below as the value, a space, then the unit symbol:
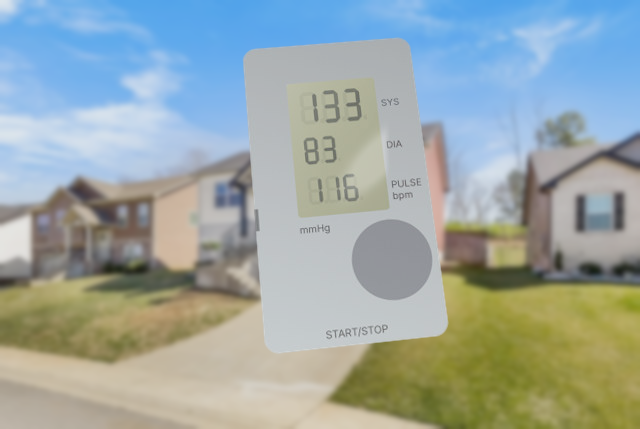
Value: 116 bpm
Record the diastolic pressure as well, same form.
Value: 83 mmHg
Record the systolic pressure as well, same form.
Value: 133 mmHg
